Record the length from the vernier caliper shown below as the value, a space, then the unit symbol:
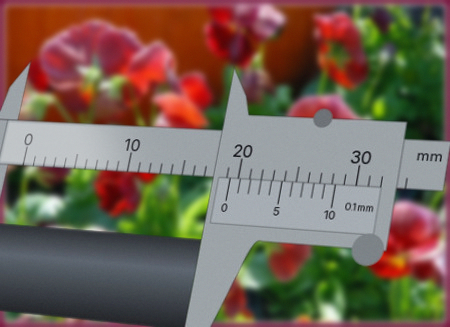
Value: 19.3 mm
